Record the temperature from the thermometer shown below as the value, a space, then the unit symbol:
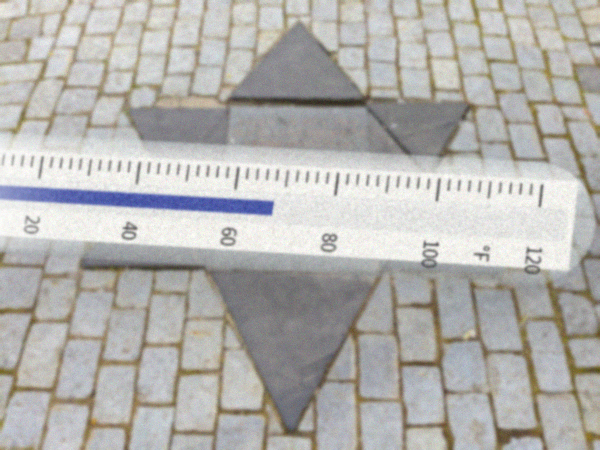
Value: 68 °F
